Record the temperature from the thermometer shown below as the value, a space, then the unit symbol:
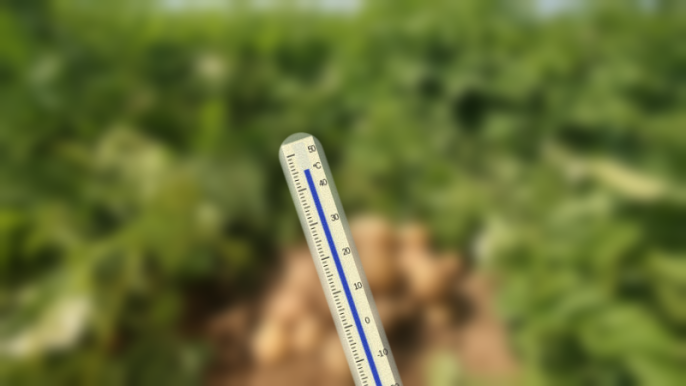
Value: 45 °C
